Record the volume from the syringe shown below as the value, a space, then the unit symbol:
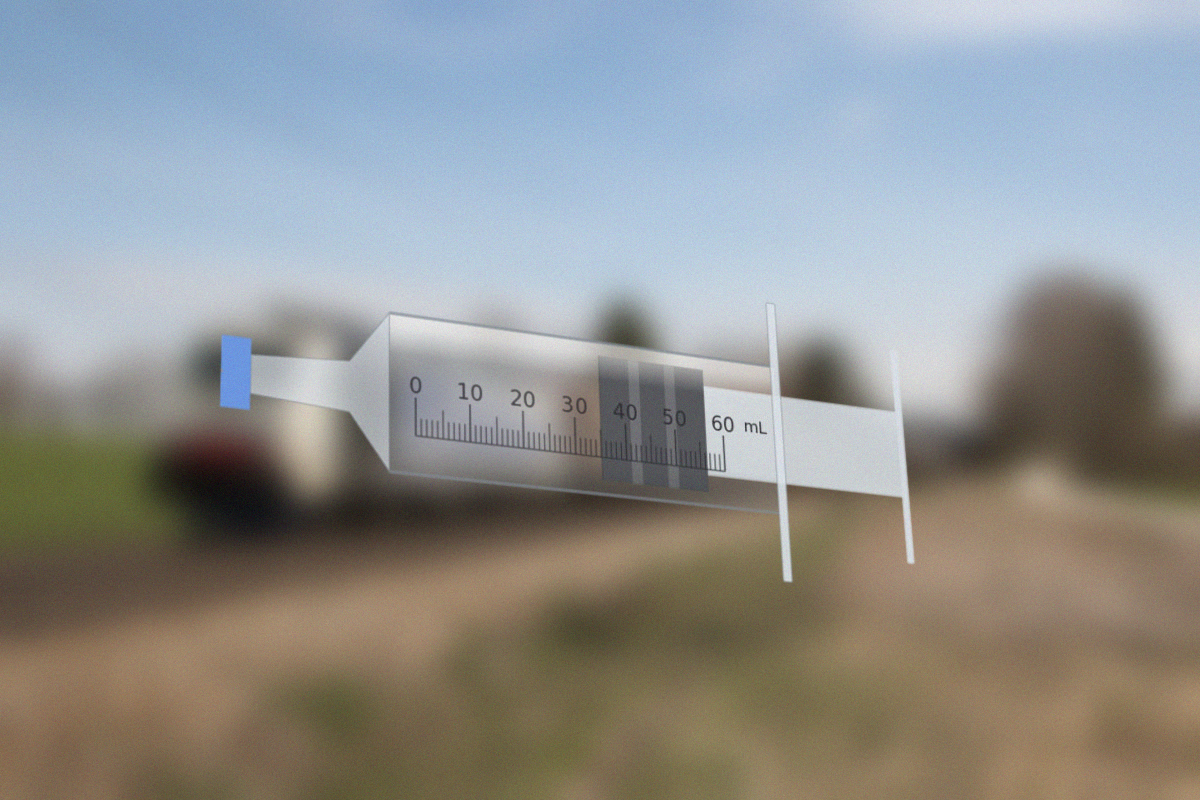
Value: 35 mL
